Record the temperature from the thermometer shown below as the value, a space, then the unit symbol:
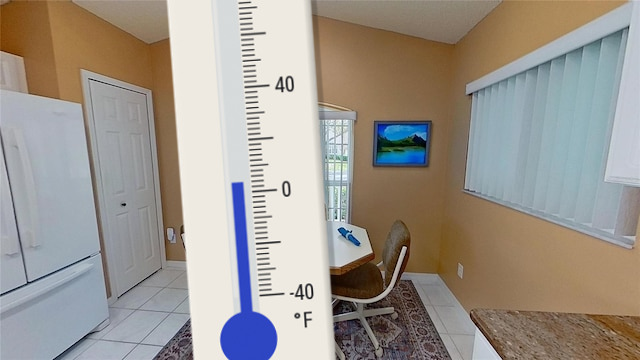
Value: 4 °F
